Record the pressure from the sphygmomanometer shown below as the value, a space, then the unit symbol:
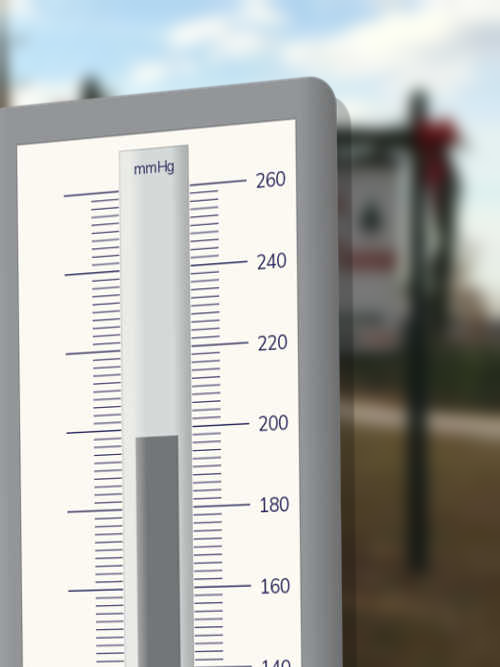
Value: 198 mmHg
